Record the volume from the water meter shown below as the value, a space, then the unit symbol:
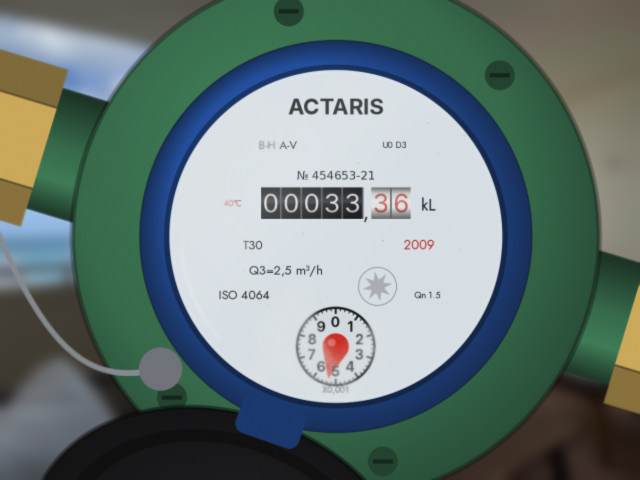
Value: 33.365 kL
